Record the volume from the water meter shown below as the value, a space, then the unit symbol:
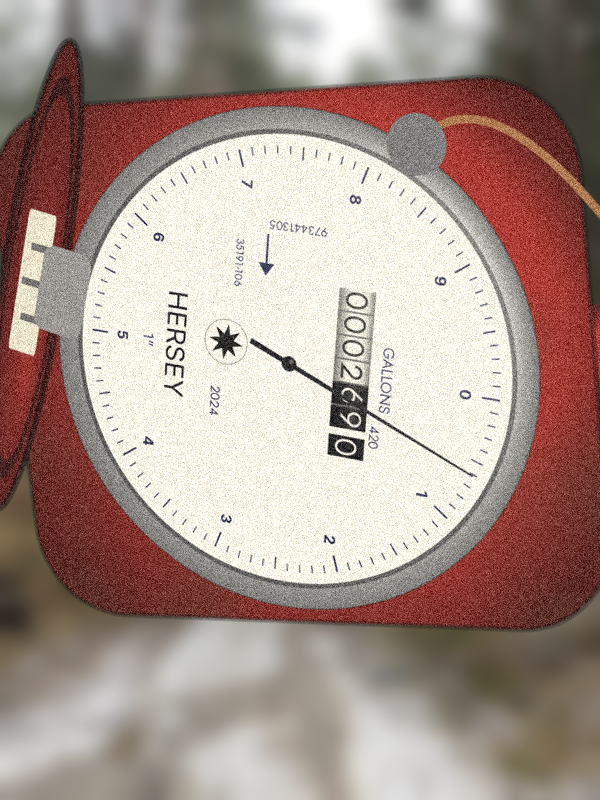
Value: 2690.6 gal
